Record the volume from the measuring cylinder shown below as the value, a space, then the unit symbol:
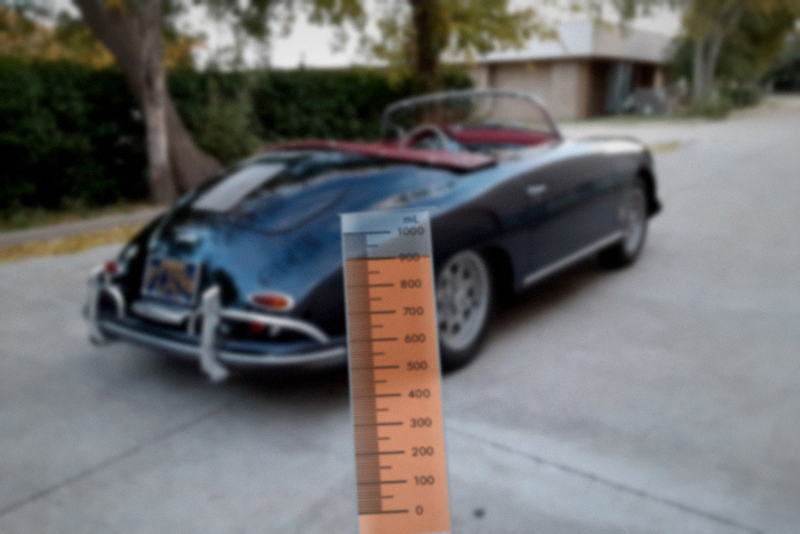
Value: 900 mL
